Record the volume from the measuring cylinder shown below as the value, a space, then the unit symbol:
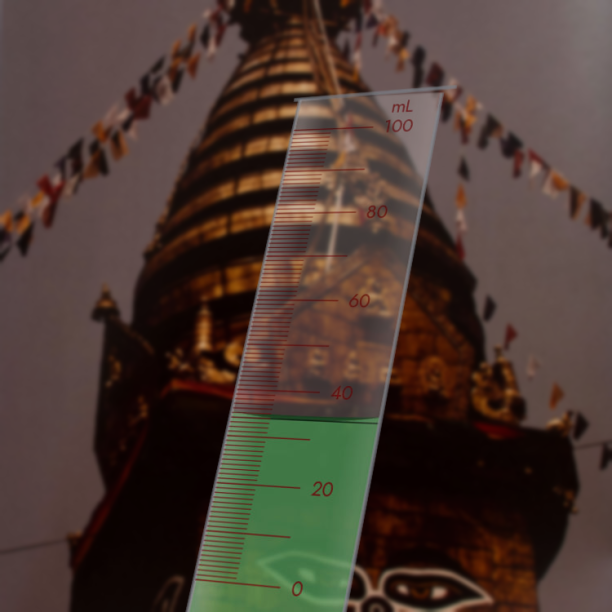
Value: 34 mL
